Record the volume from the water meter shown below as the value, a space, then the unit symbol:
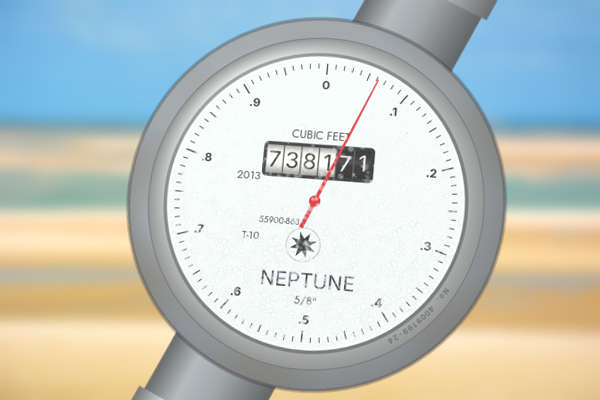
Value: 738171.06 ft³
